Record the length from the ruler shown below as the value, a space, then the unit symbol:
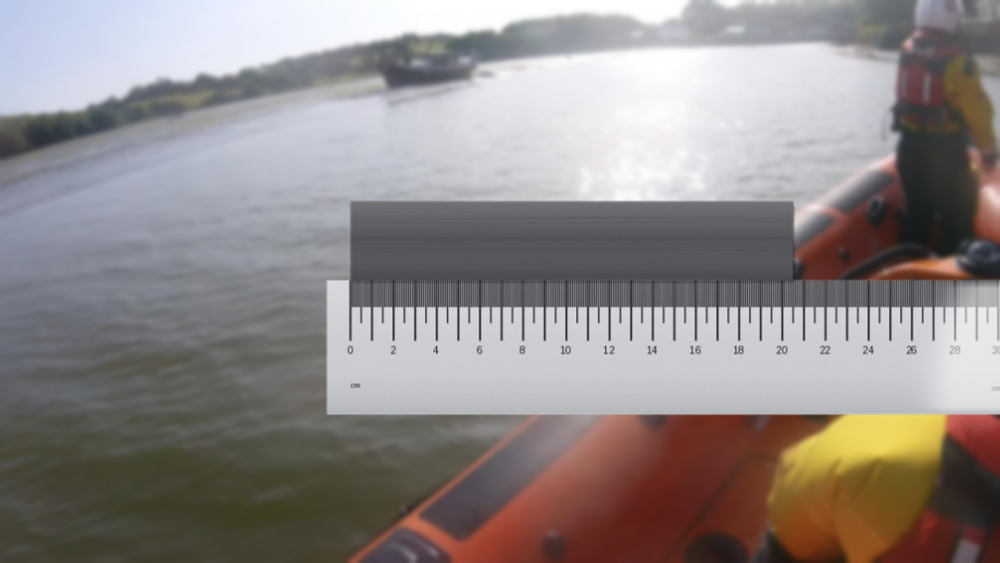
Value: 20.5 cm
